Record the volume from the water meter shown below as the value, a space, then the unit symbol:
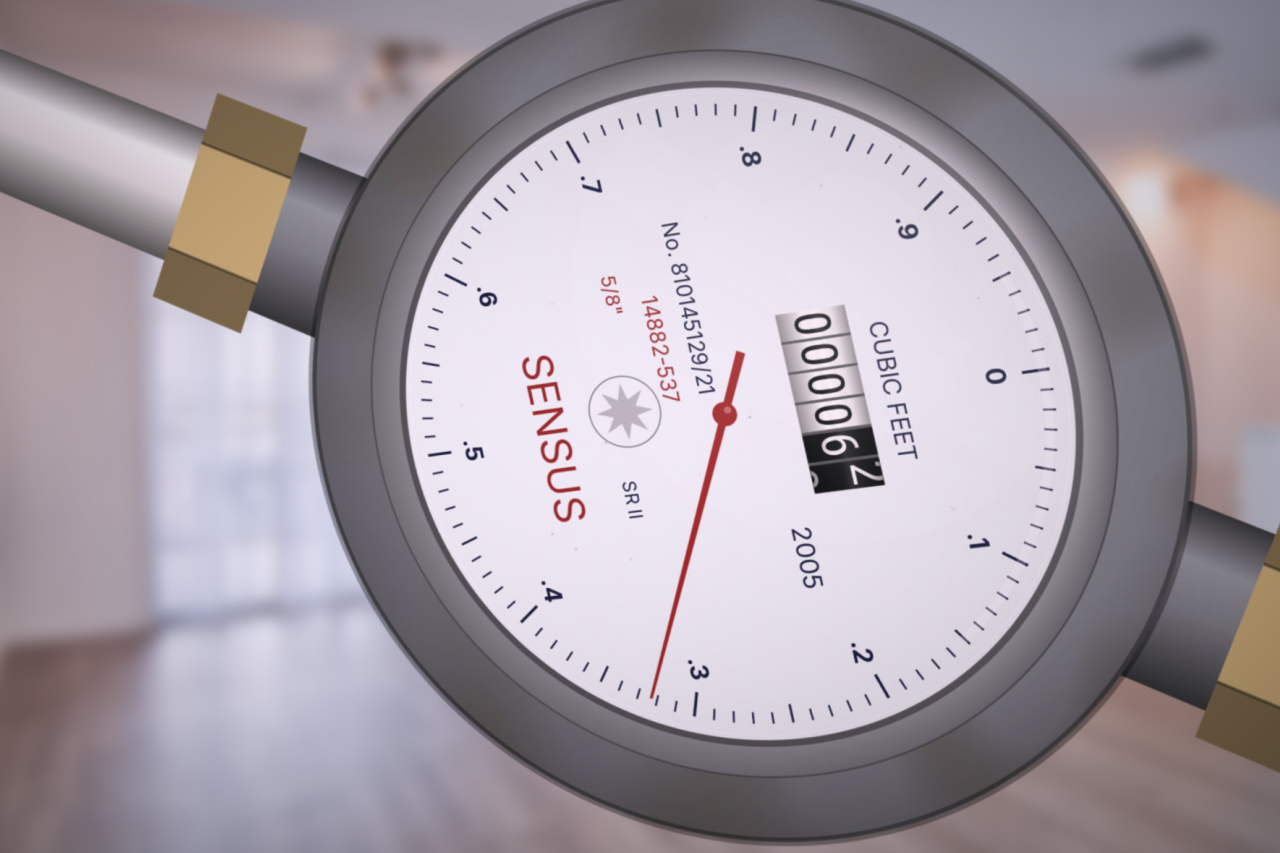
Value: 62.32 ft³
